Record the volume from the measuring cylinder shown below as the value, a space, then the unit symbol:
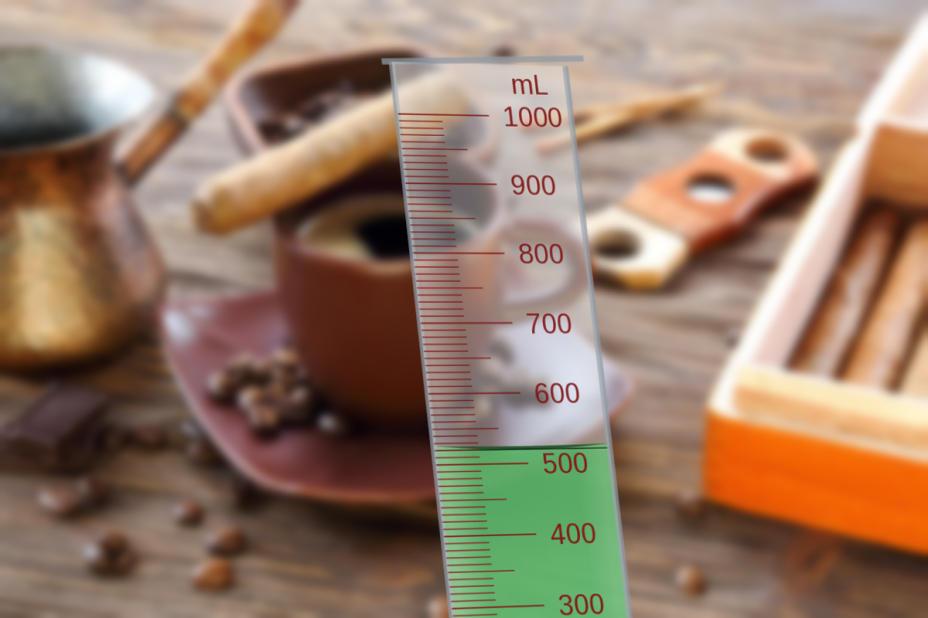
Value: 520 mL
